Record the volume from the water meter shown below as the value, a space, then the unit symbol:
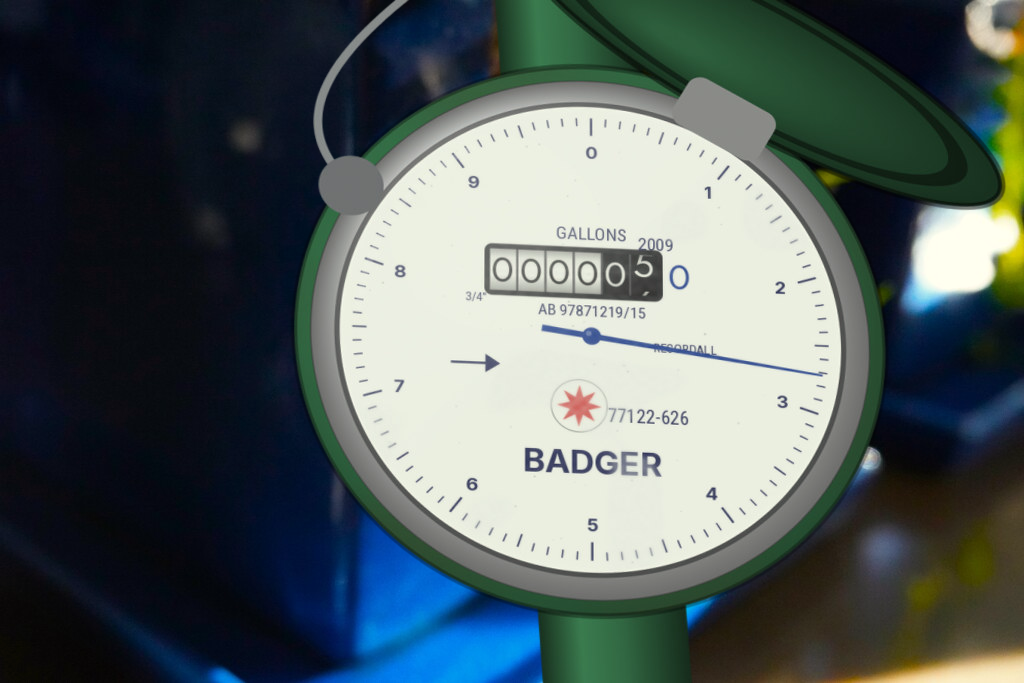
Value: 52.7 gal
